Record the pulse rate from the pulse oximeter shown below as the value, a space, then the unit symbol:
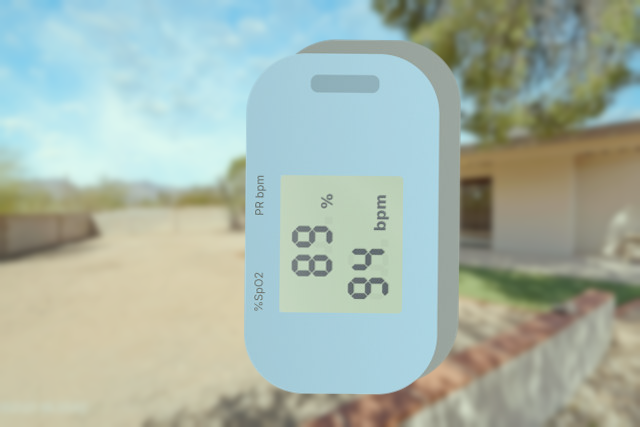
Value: 94 bpm
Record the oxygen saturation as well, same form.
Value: 89 %
